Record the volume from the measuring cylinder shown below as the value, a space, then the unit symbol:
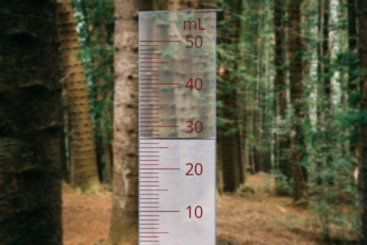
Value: 27 mL
